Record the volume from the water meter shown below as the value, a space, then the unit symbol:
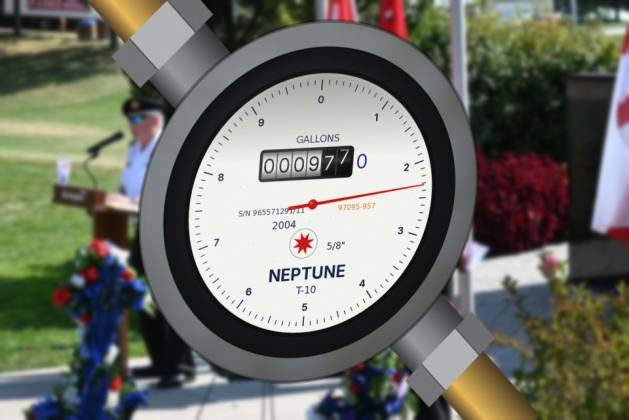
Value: 9772.3 gal
